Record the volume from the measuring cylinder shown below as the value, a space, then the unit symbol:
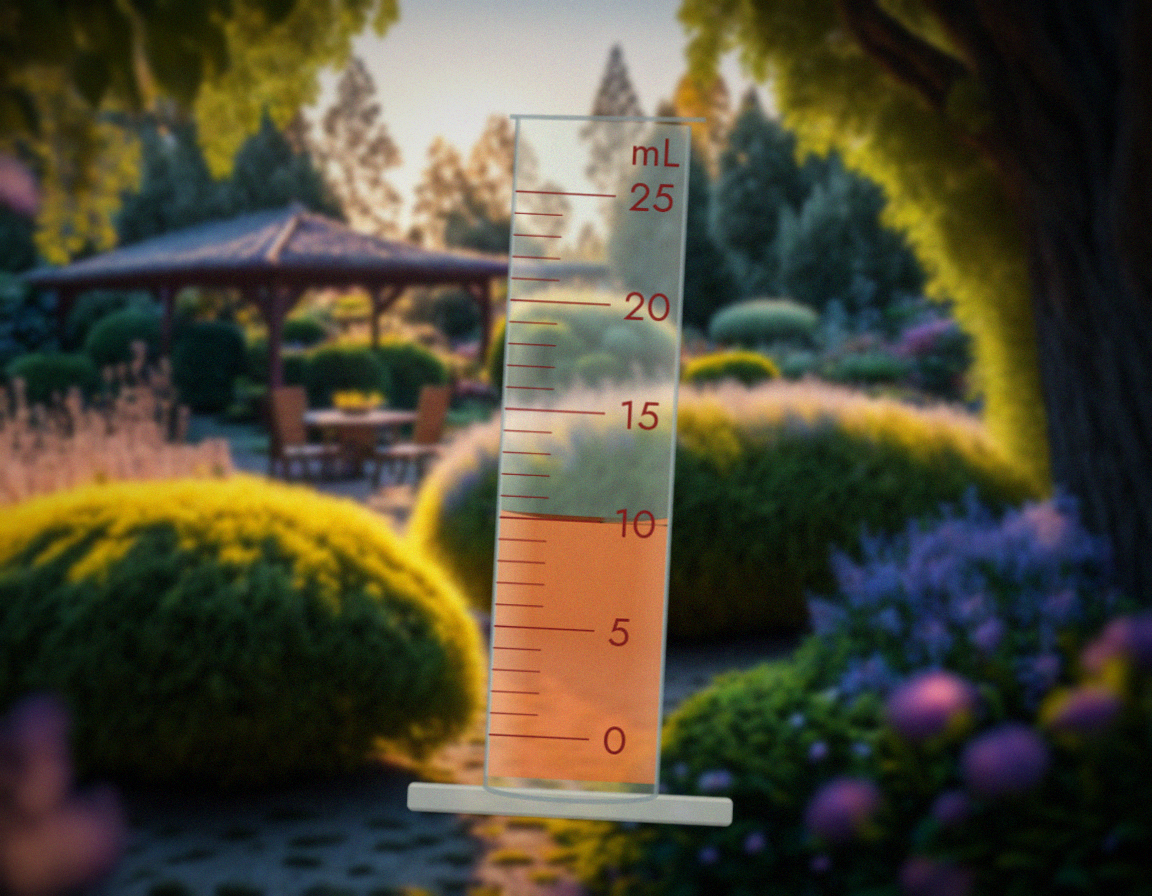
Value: 10 mL
